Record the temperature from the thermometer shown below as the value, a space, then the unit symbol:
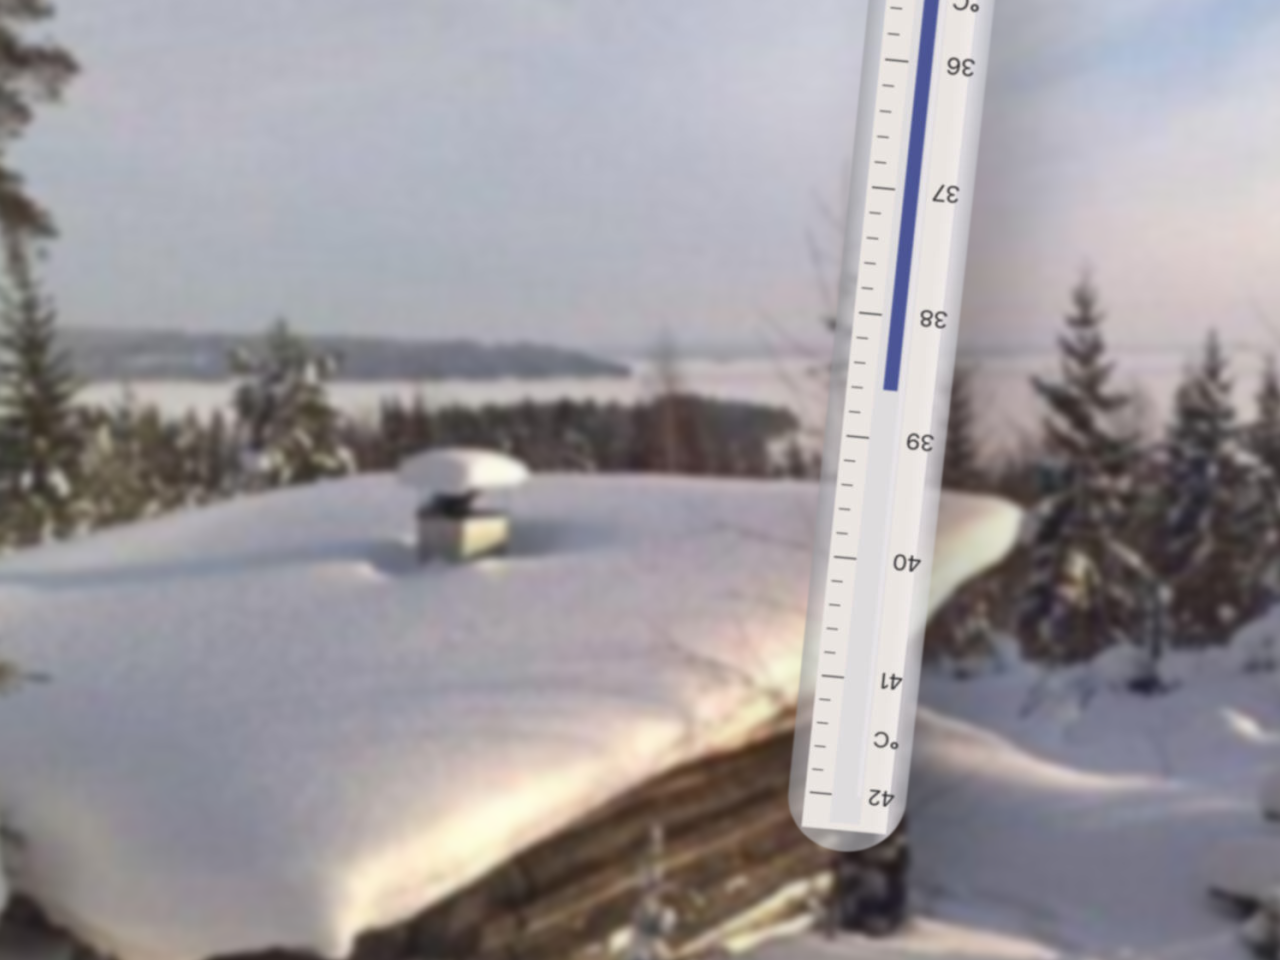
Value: 38.6 °C
